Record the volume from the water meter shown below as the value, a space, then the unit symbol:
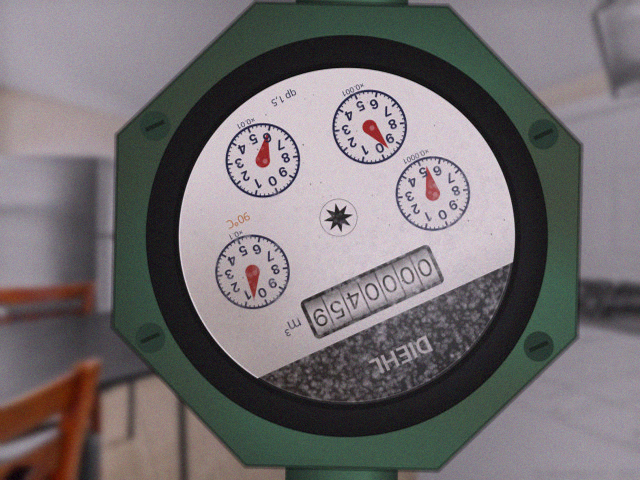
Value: 459.0595 m³
